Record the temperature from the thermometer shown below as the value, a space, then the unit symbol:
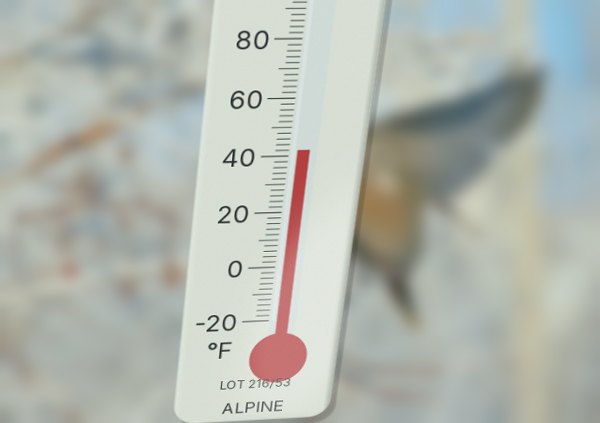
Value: 42 °F
